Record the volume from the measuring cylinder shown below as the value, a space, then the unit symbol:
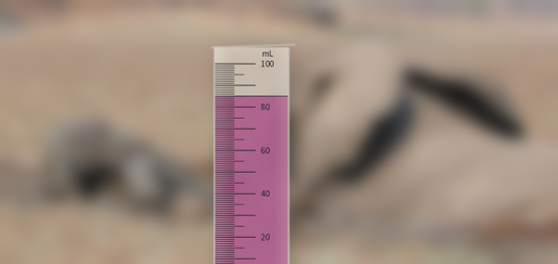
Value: 85 mL
